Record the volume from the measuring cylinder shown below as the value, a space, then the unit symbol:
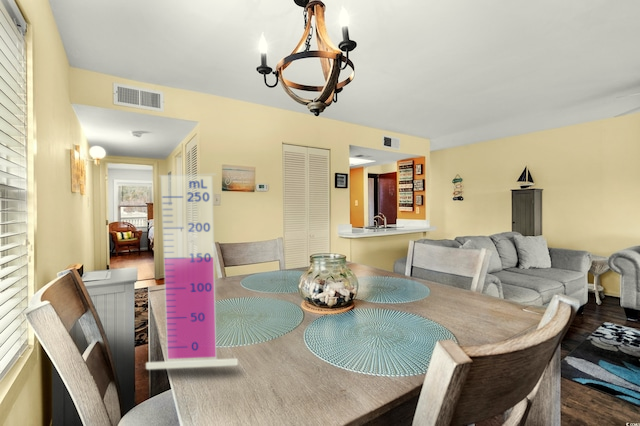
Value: 150 mL
